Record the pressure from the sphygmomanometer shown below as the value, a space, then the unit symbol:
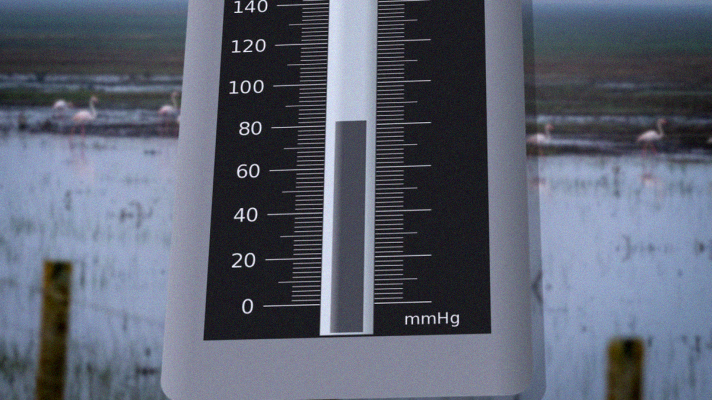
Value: 82 mmHg
